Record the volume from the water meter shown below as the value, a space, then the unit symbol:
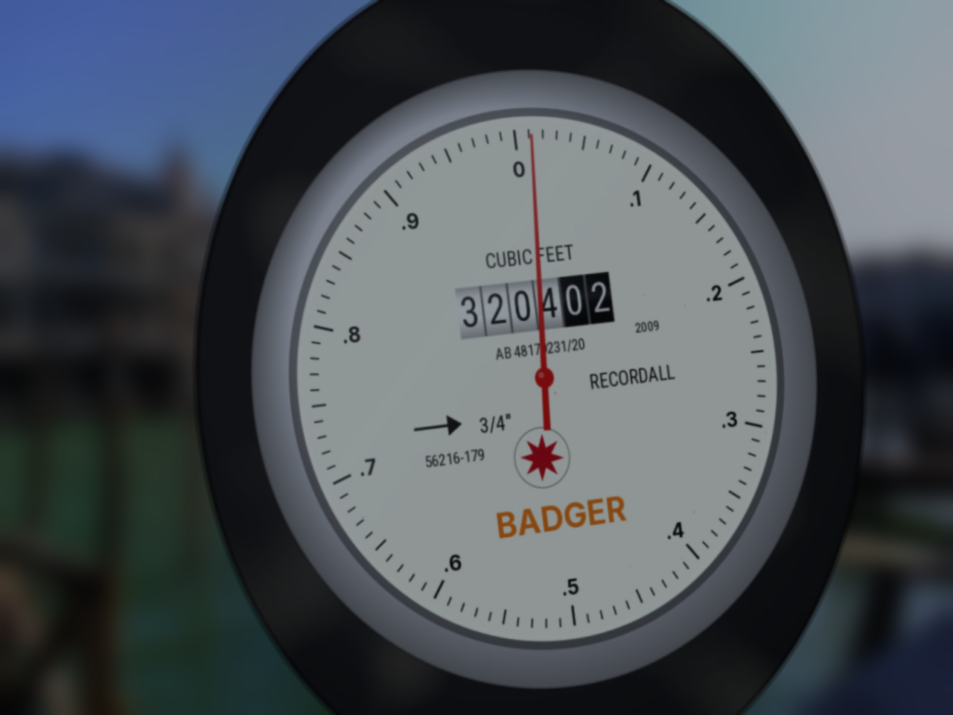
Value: 320402.01 ft³
